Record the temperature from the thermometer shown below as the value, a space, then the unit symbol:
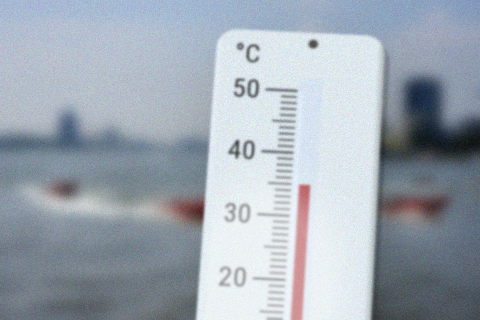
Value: 35 °C
